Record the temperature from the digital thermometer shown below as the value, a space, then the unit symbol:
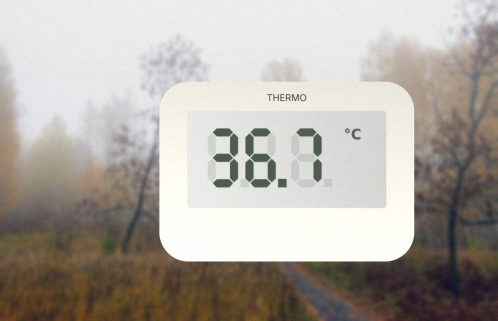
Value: 36.7 °C
